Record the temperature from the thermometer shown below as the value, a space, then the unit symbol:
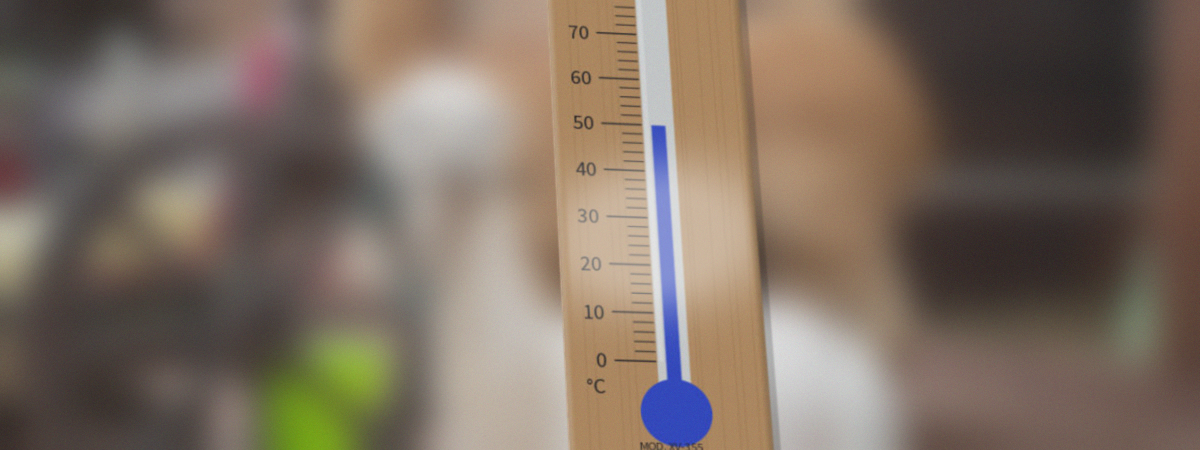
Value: 50 °C
